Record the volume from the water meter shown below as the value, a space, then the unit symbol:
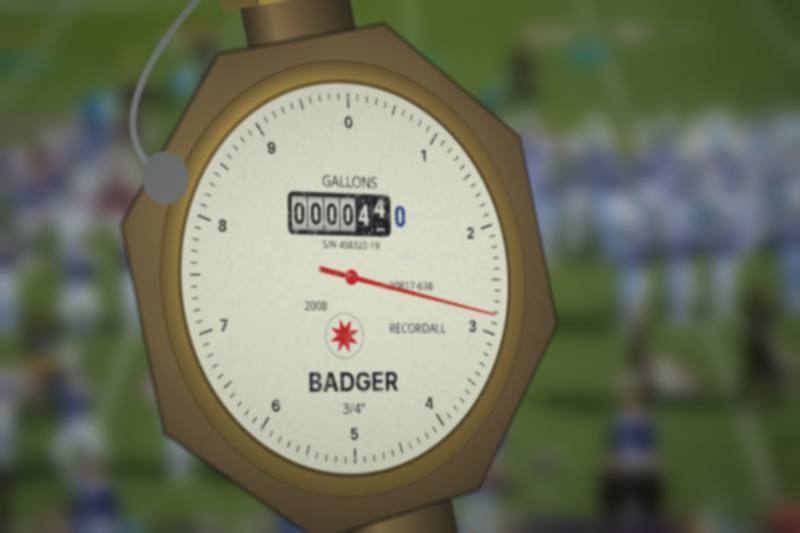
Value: 442.8 gal
